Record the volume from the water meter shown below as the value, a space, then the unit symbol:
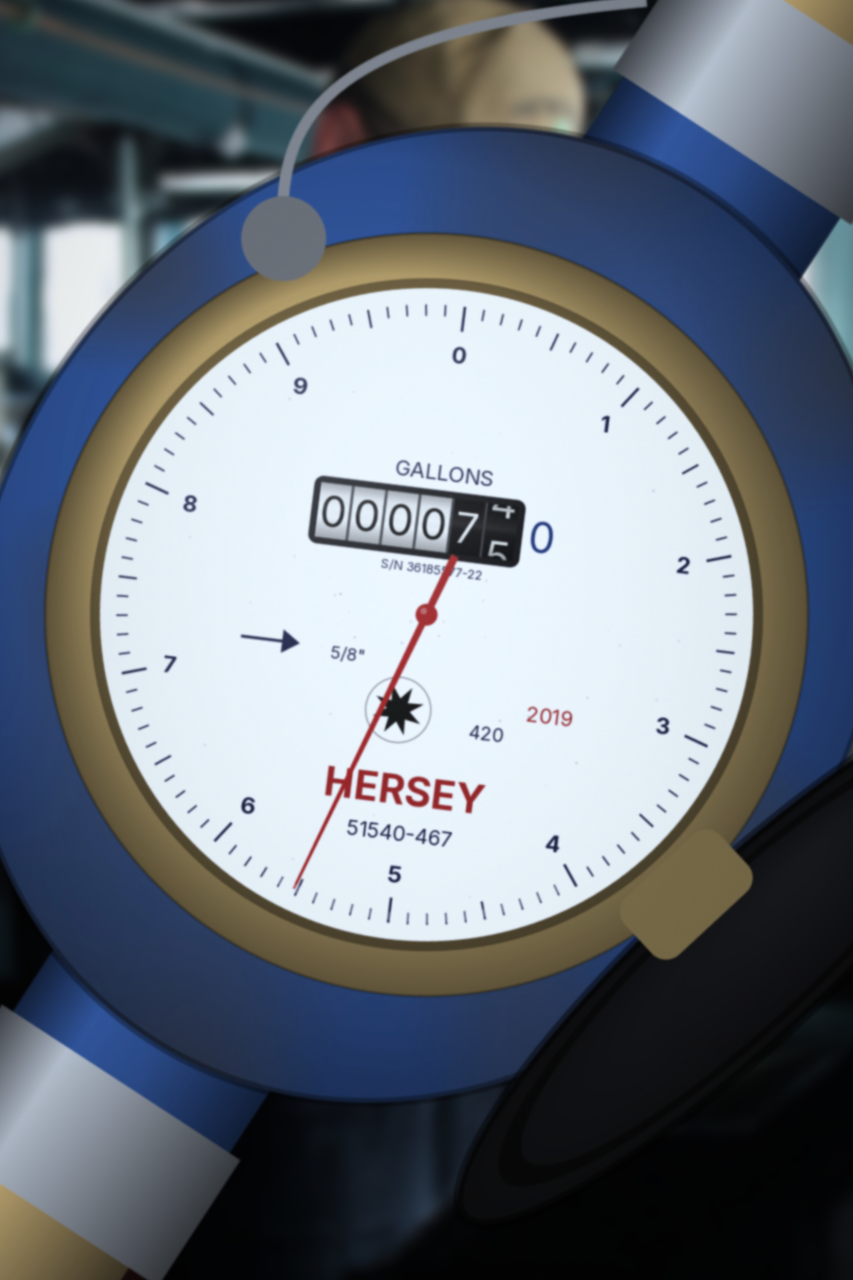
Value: 745.5 gal
